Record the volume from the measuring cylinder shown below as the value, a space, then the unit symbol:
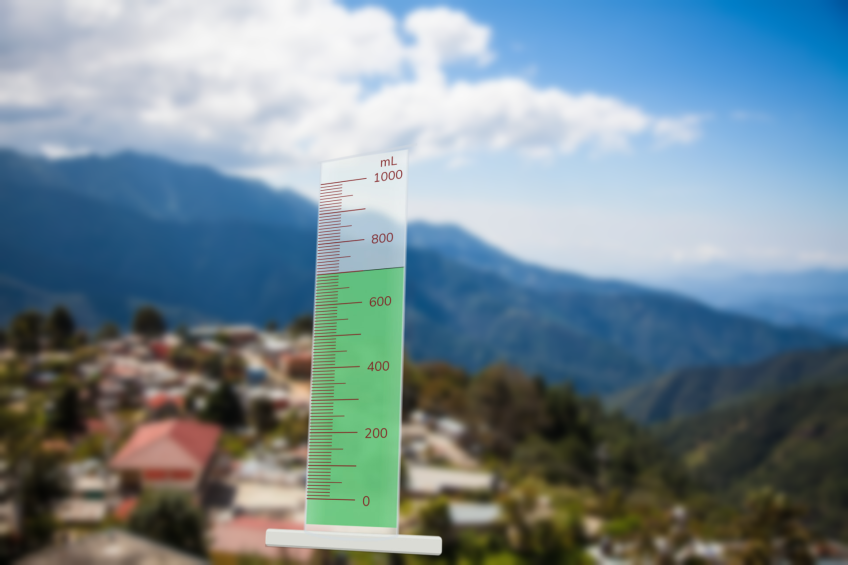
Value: 700 mL
